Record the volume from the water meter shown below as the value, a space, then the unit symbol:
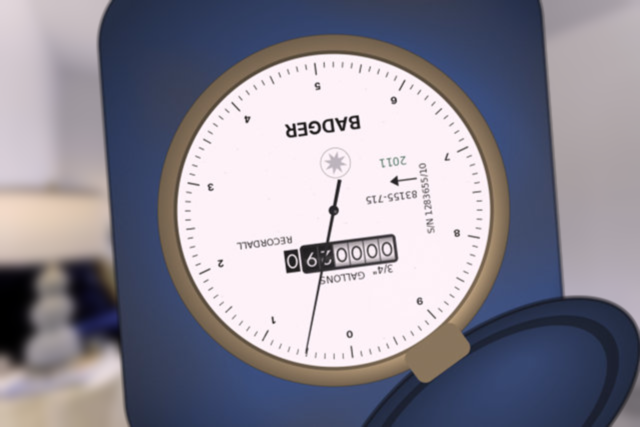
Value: 290.5 gal
